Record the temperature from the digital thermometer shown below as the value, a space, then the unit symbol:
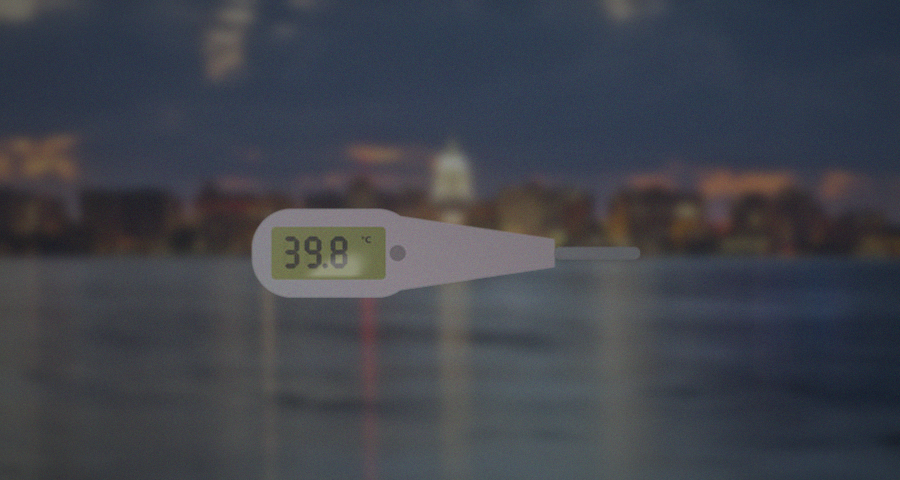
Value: 39.8 °C
